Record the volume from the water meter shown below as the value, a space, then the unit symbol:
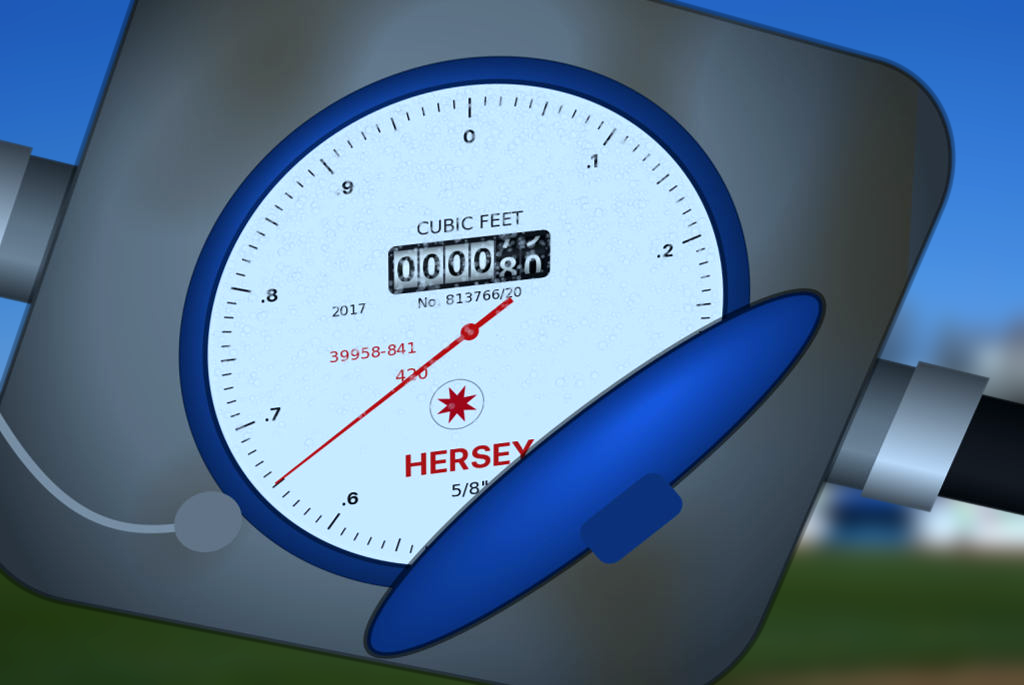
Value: 79.65 ft³
